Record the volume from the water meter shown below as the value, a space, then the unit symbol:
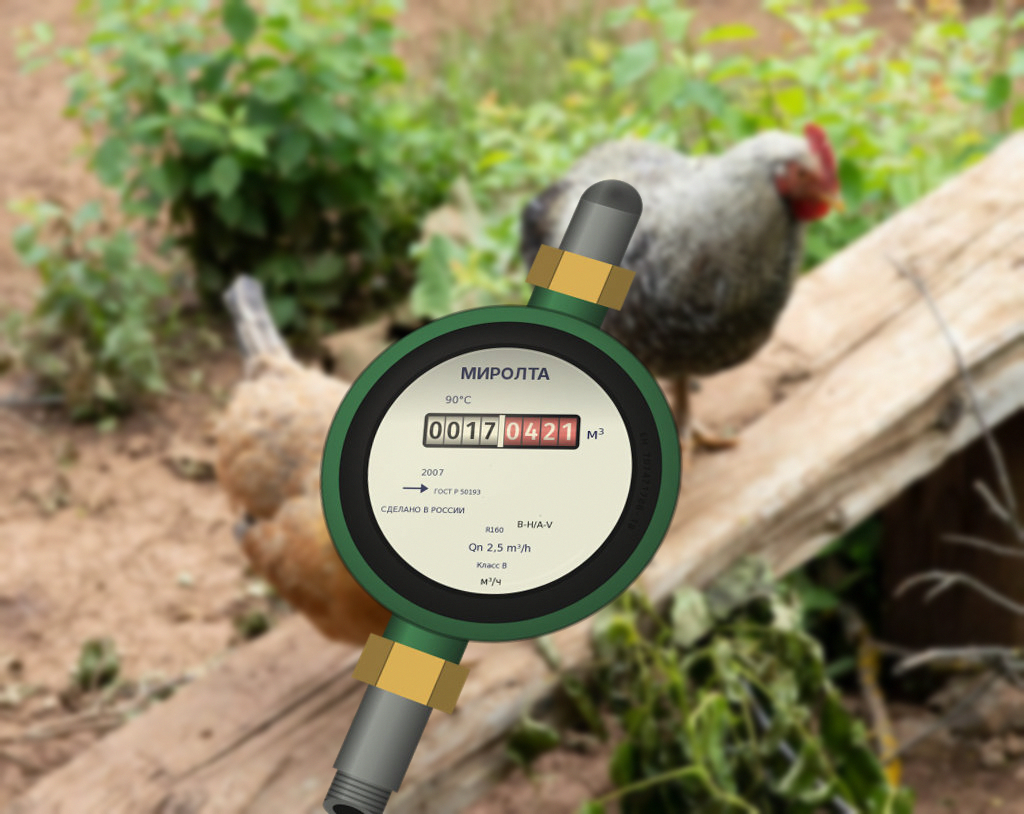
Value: 17.0421 m³
